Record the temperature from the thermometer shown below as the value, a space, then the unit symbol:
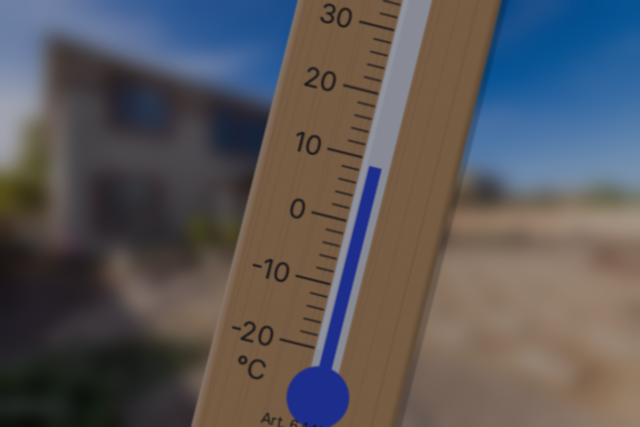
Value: 9 °C
